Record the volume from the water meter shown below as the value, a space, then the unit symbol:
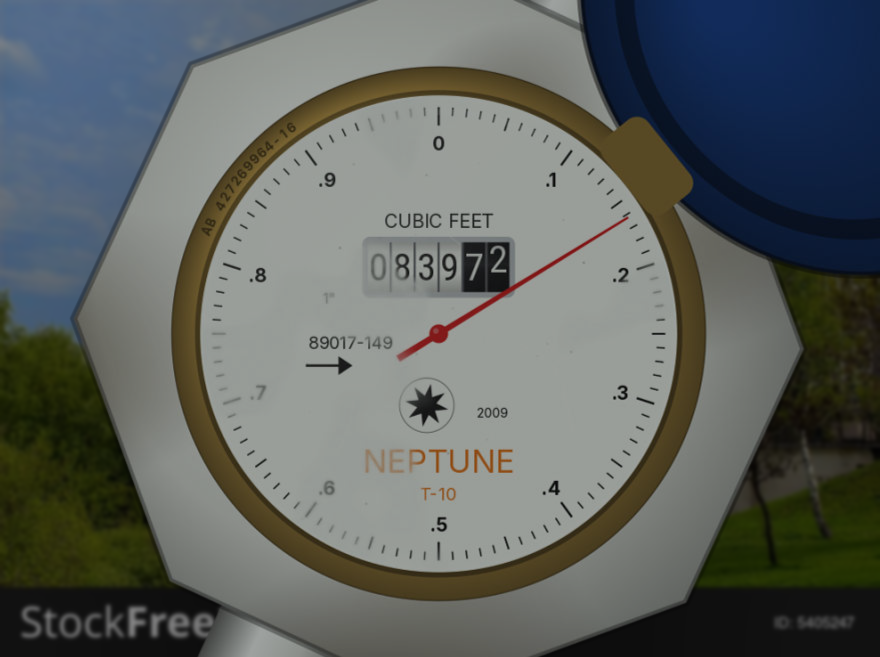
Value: 83972.16 ft³
